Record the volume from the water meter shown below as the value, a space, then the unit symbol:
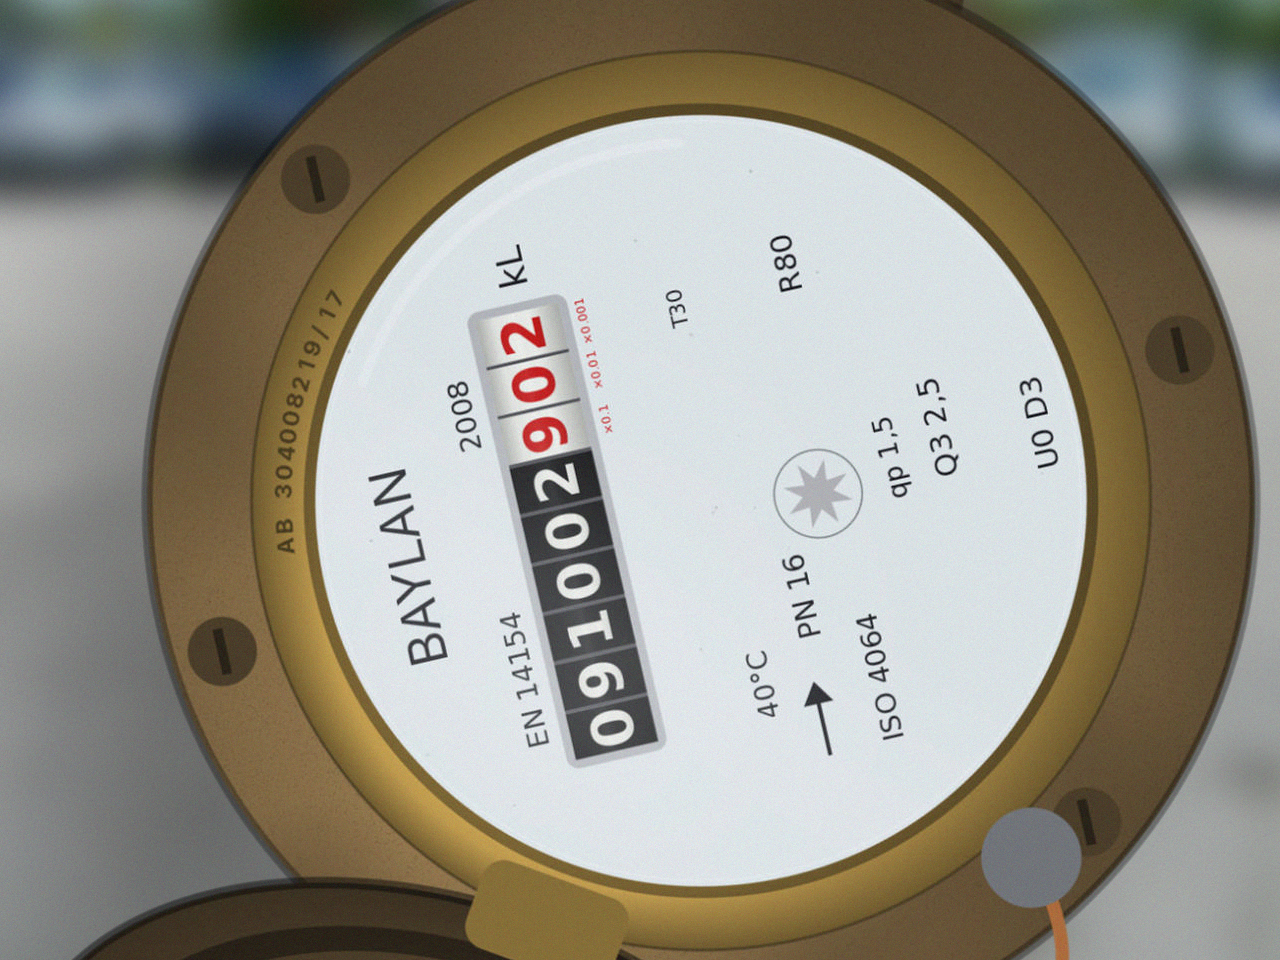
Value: 91002.902 kL
